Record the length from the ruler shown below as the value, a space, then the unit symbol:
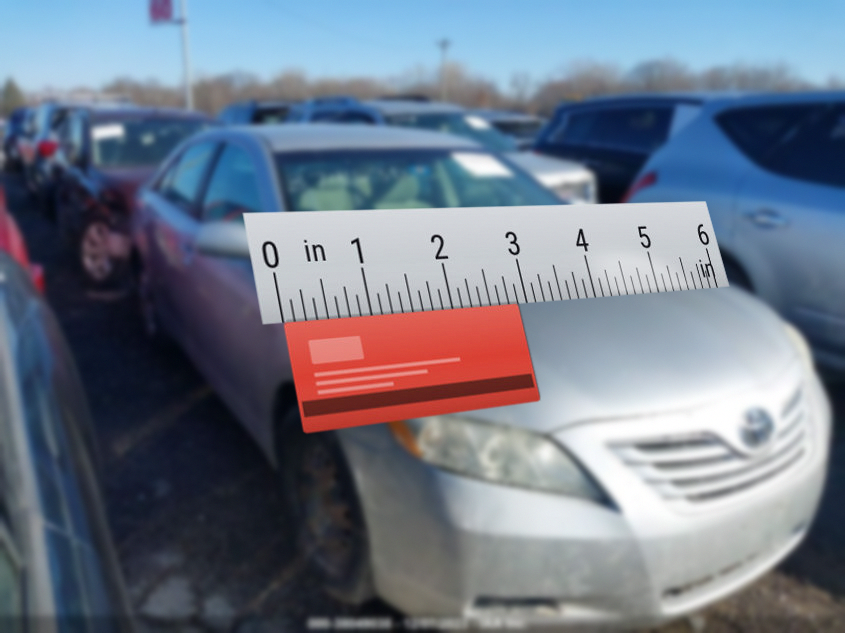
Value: 2.875 in
